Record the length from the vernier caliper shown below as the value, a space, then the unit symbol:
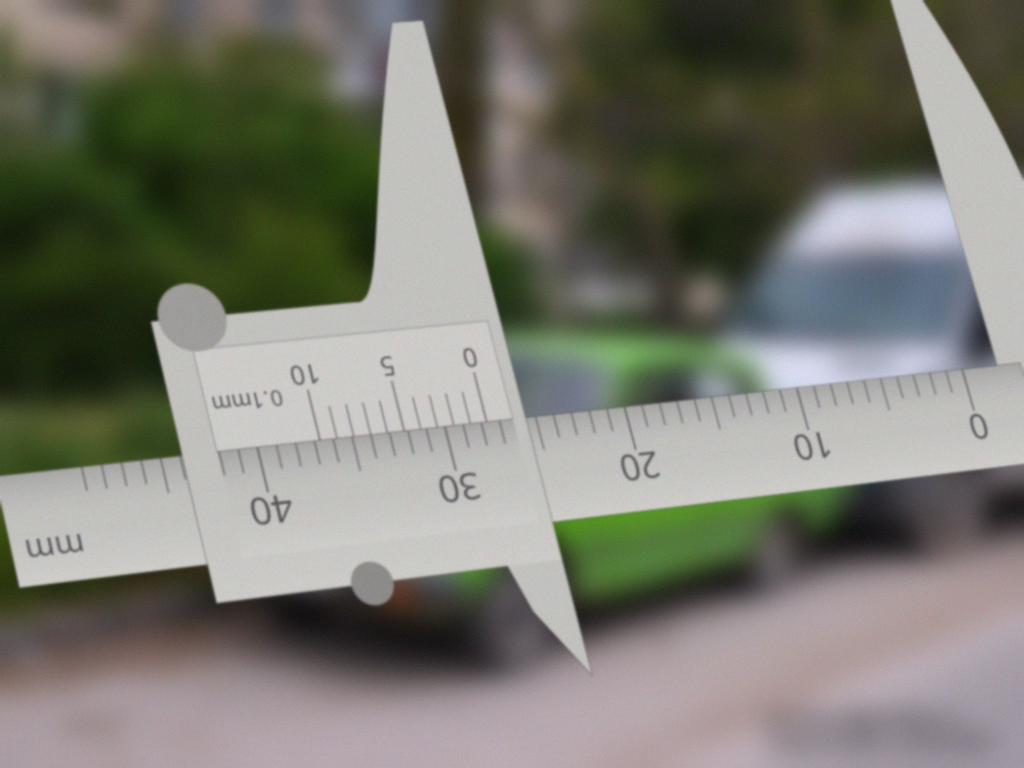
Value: 27.7 mm
